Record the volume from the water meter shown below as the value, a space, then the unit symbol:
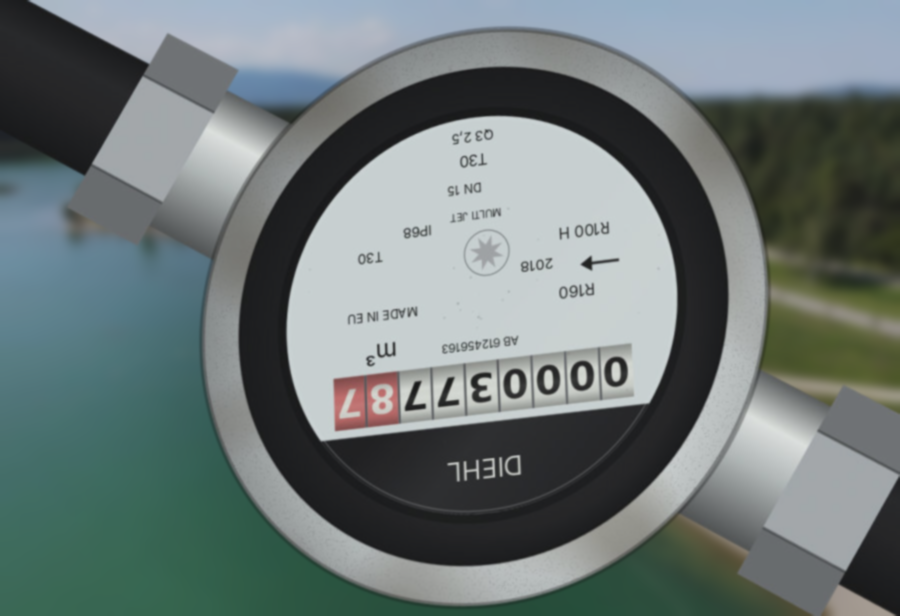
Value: 377.87 m³
